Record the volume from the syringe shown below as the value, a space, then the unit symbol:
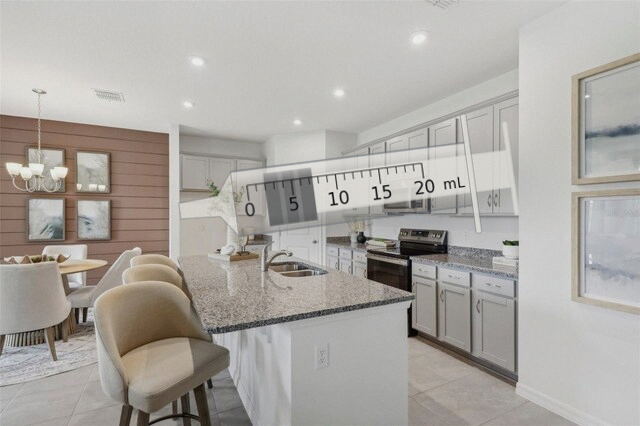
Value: 2 mL
